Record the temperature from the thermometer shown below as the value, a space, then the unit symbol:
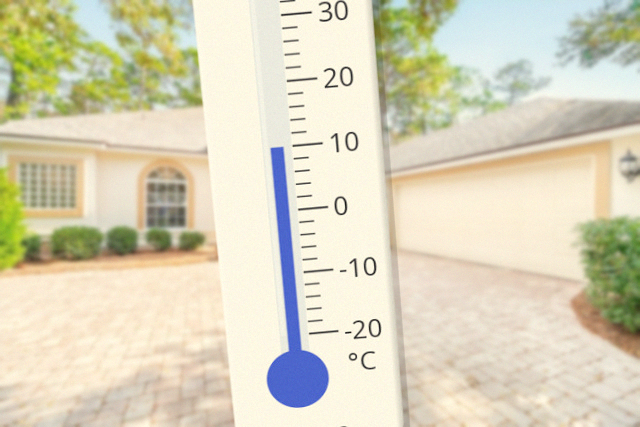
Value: 10 °C
